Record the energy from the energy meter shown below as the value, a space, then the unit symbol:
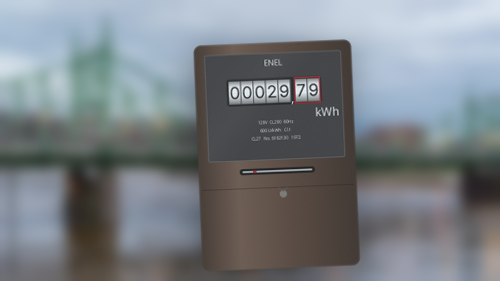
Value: 29.79 kWh
